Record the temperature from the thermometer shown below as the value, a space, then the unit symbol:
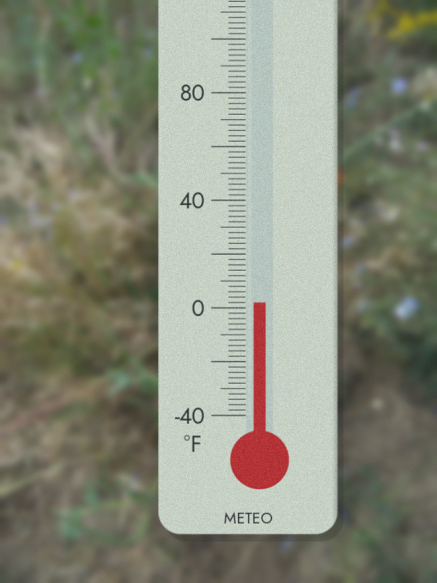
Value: 2 °F
